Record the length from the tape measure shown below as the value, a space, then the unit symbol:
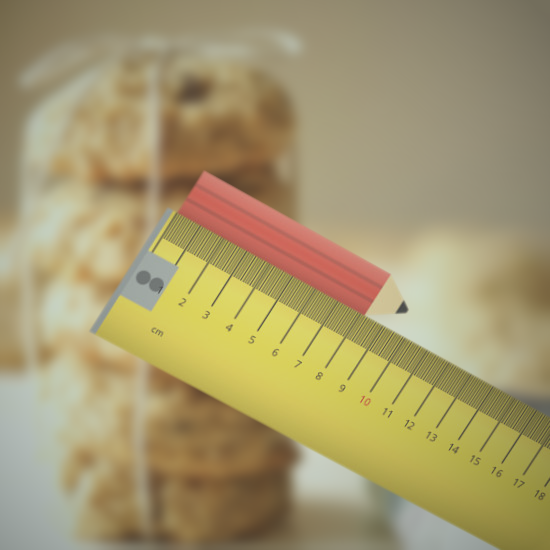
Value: 9.5 cm
